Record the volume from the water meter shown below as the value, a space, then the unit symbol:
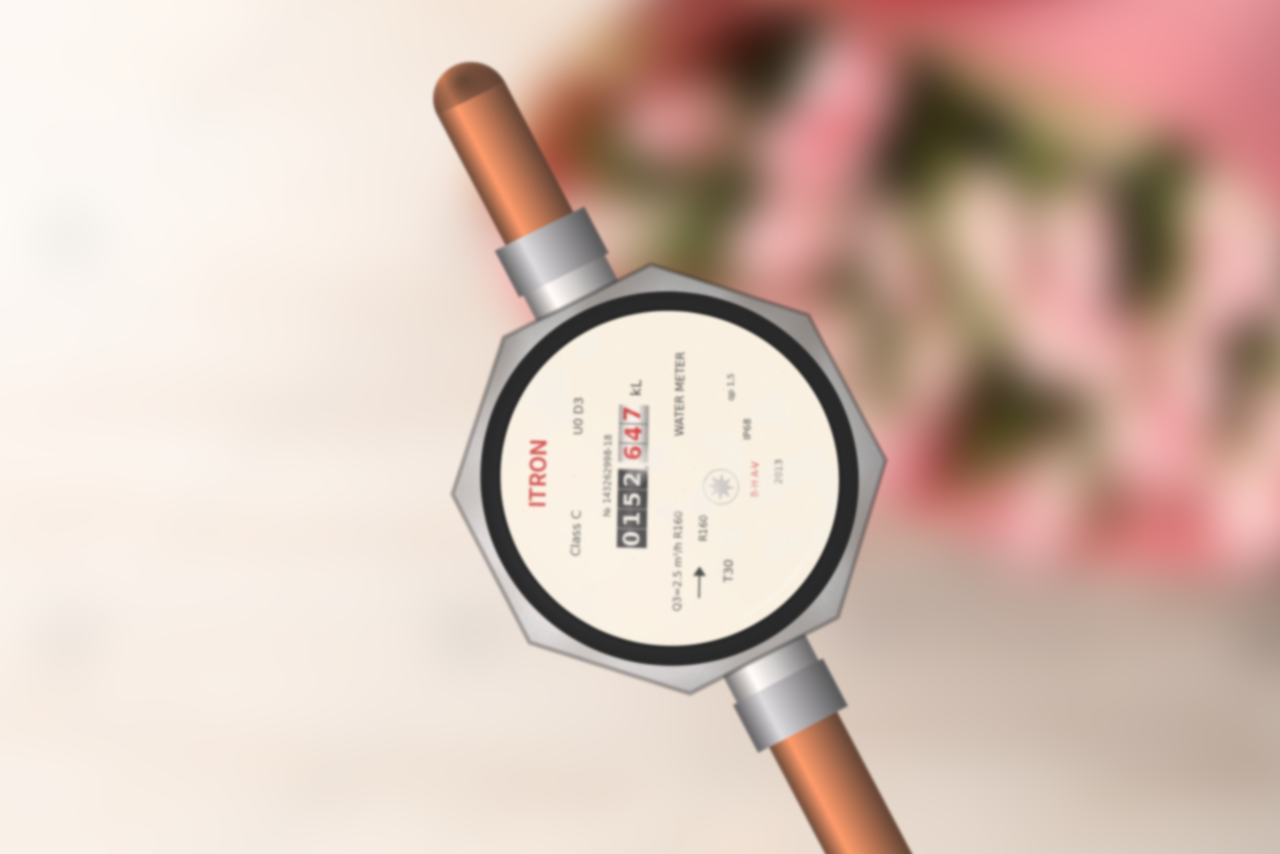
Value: 152.647 kL
